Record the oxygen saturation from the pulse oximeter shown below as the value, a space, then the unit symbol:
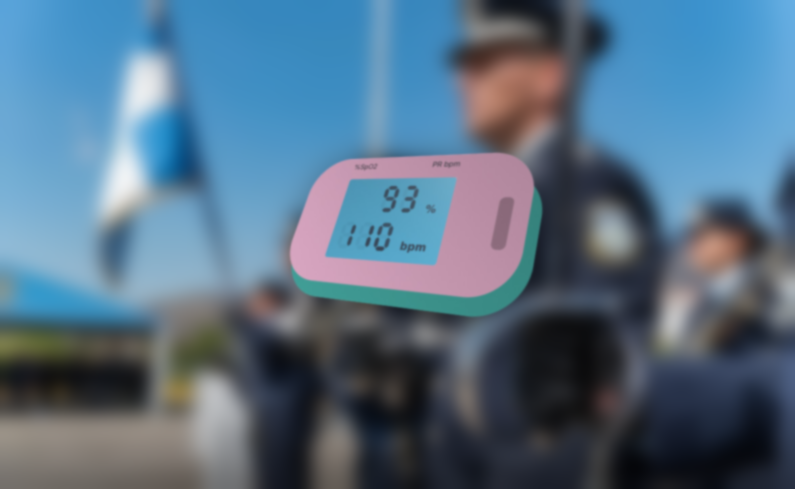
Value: 93 %
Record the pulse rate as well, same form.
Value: 110 bpm
